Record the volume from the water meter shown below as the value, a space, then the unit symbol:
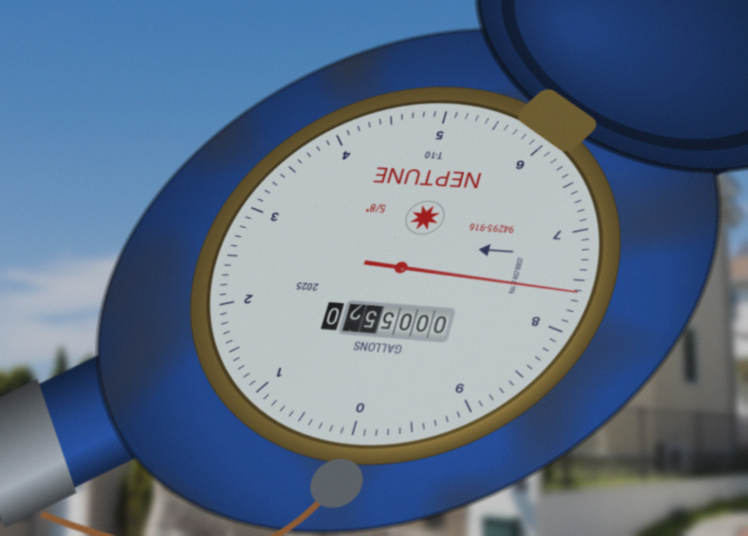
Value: 5517.6 gal
